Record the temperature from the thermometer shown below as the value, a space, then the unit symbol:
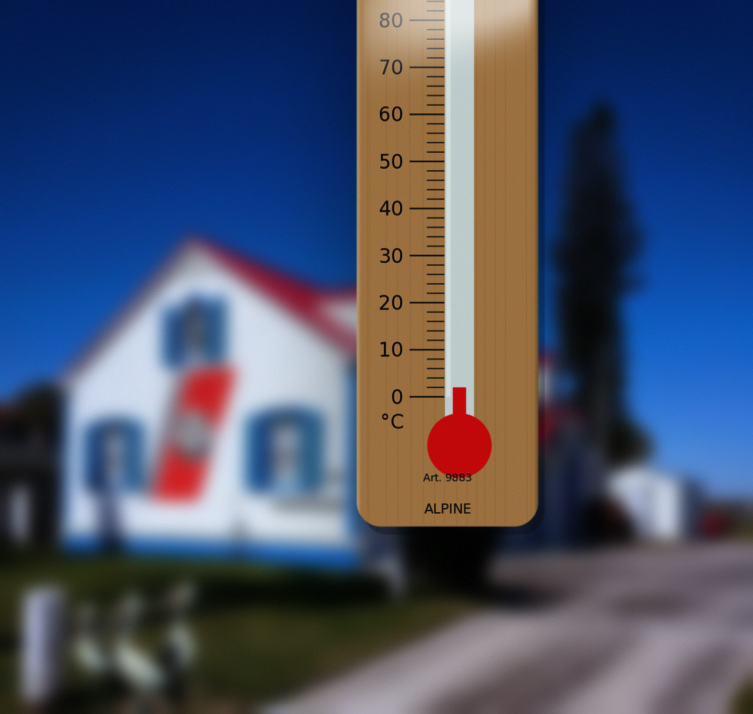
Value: 2 °C
